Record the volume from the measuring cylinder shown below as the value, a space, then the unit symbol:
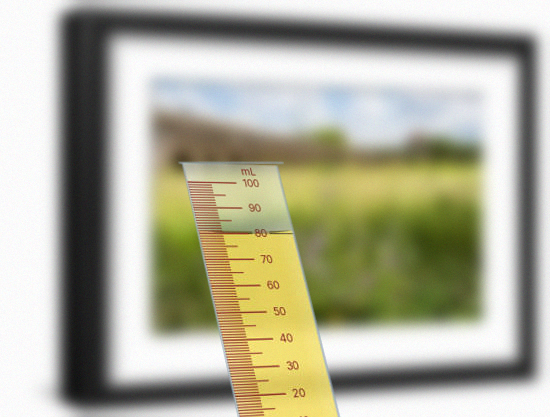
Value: 80 mL
